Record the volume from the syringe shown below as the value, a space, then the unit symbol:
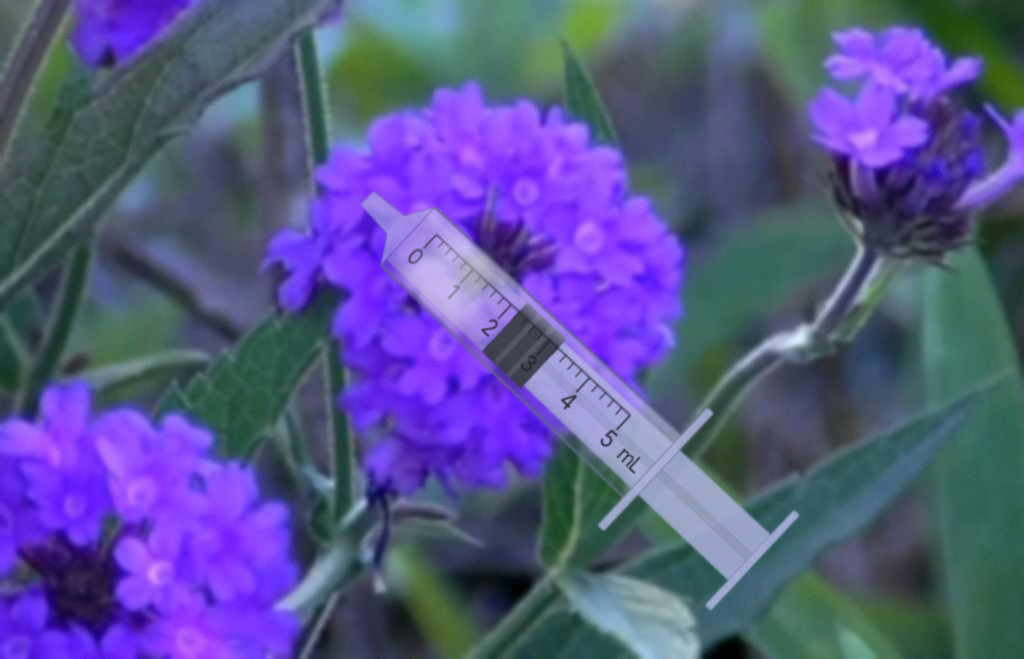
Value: 2.2 mL
